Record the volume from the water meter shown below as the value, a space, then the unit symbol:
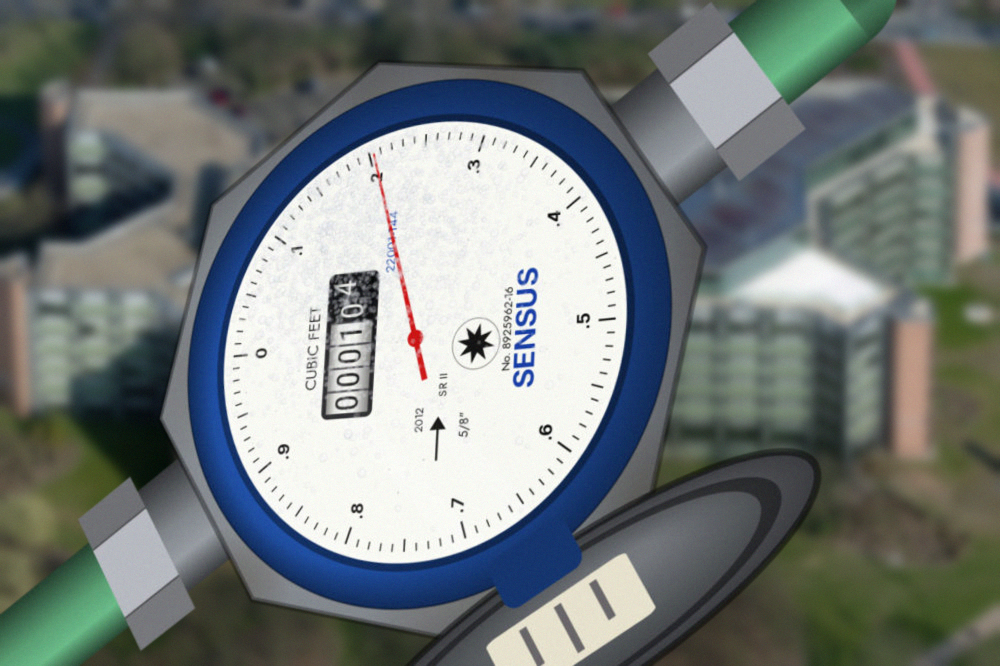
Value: 104.20 ft³
